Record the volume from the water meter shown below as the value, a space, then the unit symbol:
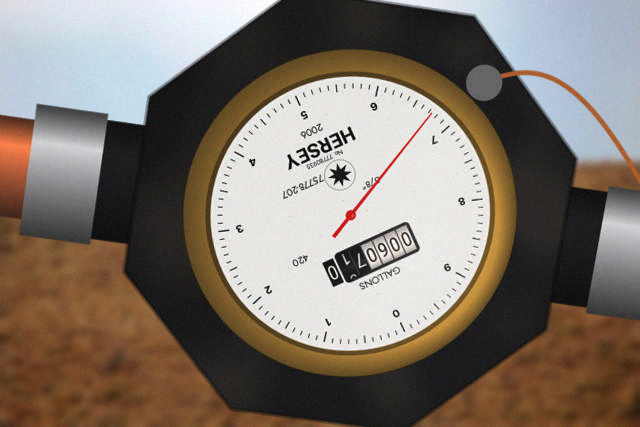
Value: 60706.7 gal
